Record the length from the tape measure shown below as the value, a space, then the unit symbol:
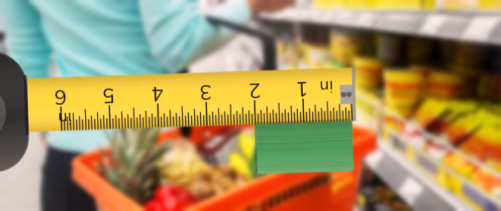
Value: 2 in
